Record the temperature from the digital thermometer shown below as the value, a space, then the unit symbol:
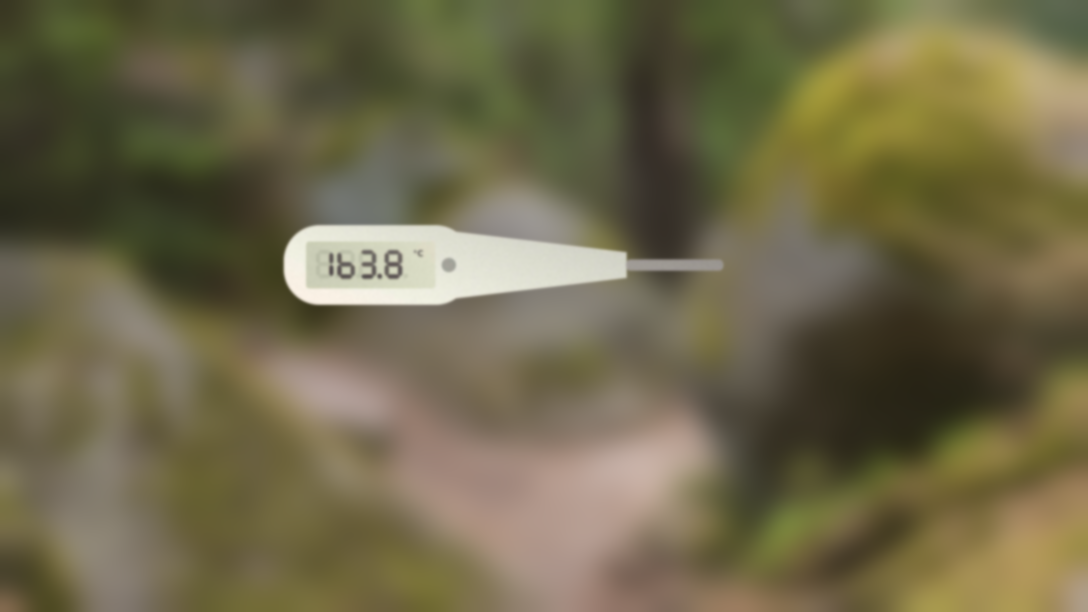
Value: 163.8 °C
